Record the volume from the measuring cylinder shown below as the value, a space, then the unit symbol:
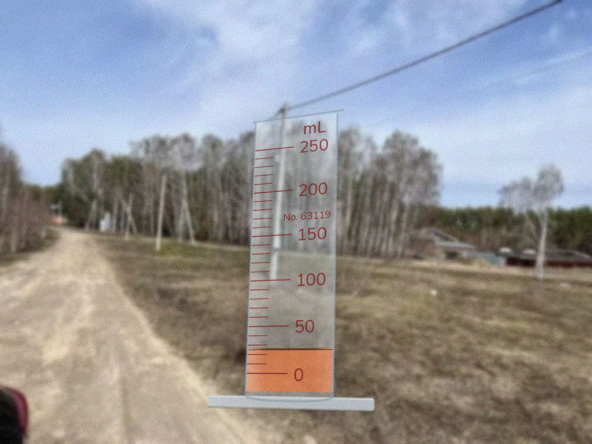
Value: 25 mL
